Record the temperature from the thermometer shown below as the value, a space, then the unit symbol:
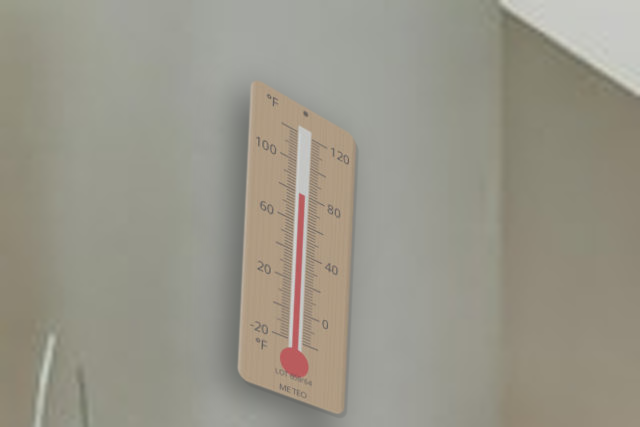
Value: 80 °F
